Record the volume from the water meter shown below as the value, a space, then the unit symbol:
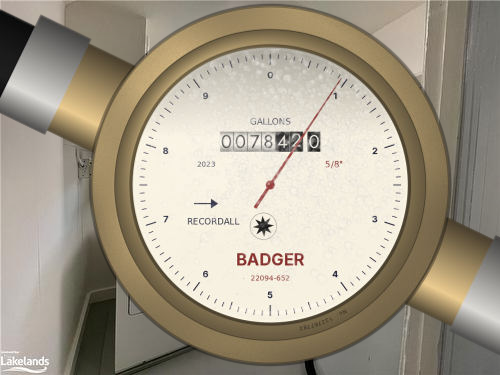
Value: 78420.9 gal
